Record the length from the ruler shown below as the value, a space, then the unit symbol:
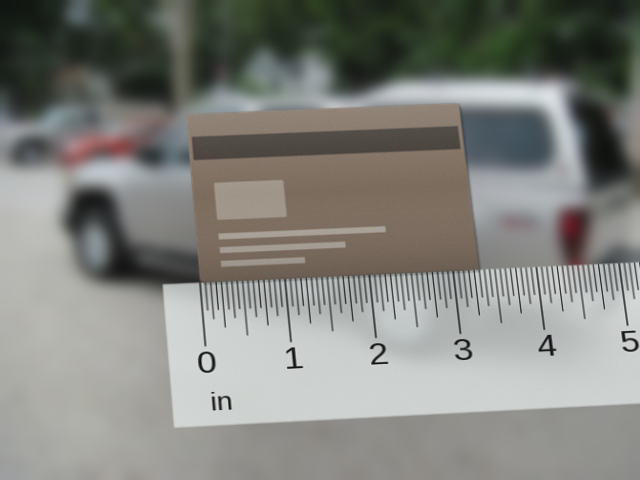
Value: 3.3125 in
